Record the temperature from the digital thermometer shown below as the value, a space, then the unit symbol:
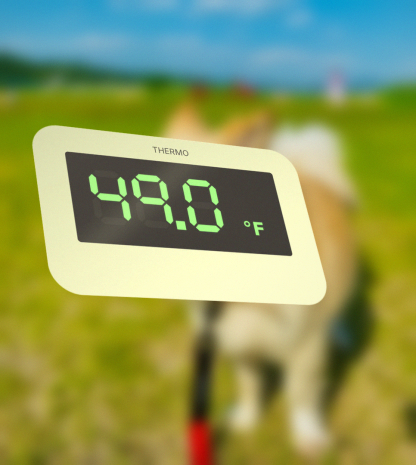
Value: 49.0 °F
